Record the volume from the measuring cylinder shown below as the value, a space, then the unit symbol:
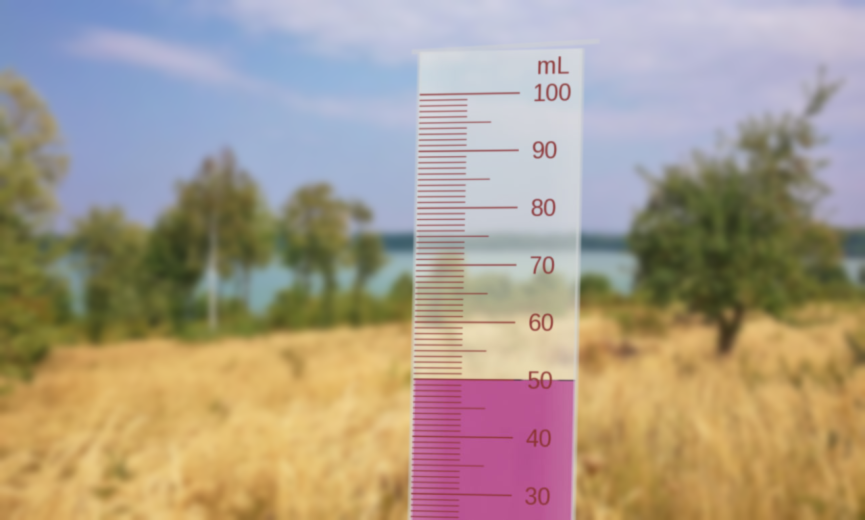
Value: 50 mL
